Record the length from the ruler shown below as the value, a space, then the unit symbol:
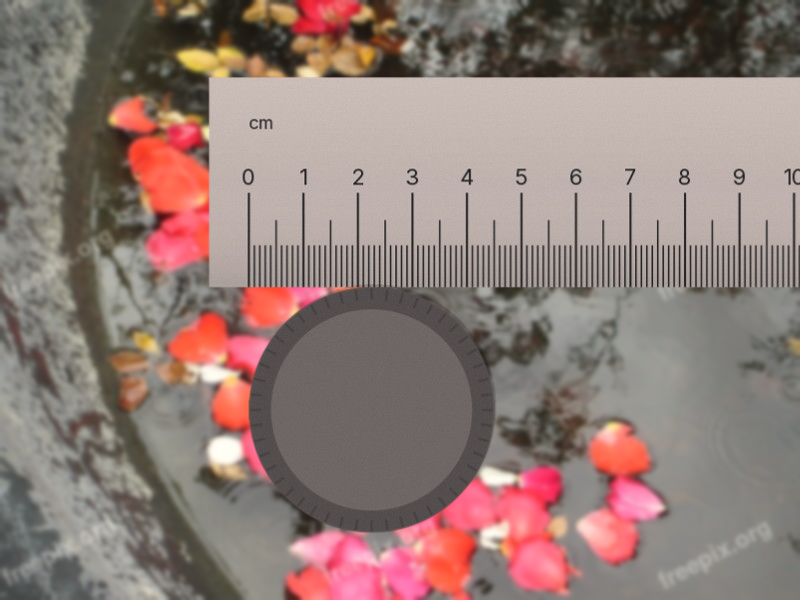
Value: 4.5 cm
